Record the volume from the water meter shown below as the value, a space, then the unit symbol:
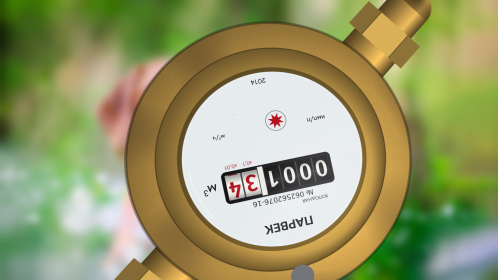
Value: 1.34 m³
